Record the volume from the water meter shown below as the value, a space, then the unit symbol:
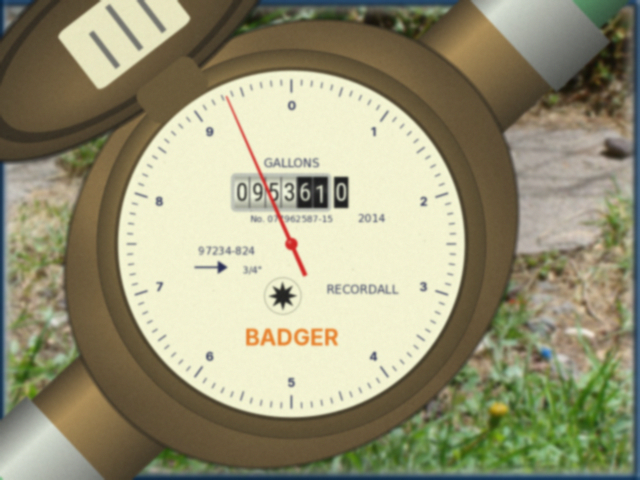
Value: 953609.3 gal
